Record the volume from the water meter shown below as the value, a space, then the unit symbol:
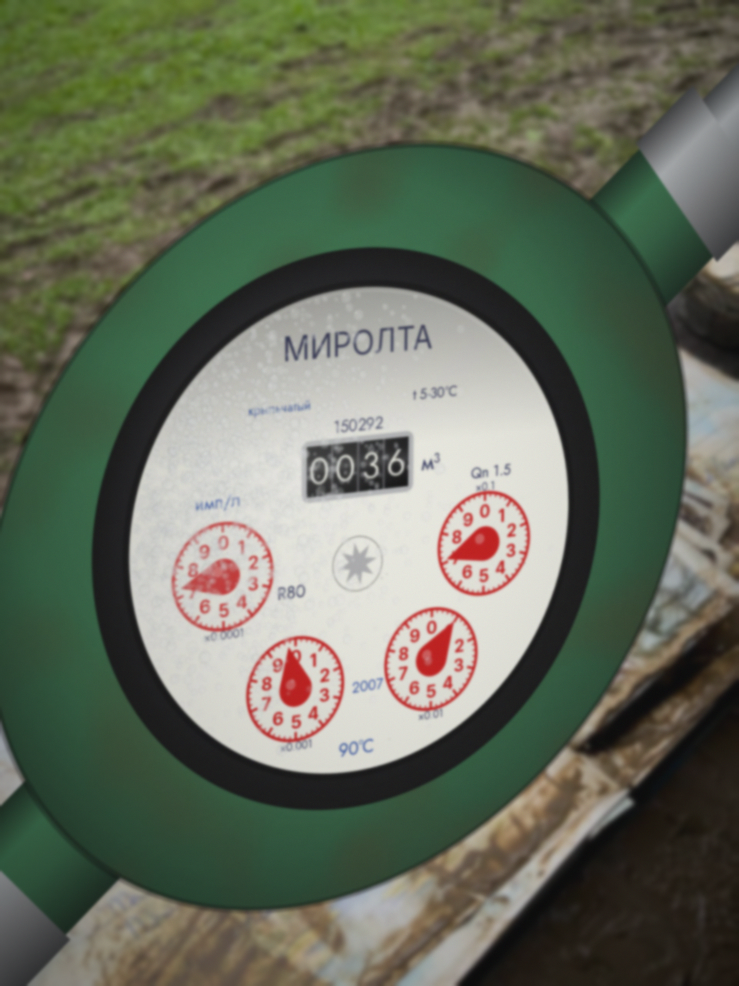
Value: 36.7097 m³
